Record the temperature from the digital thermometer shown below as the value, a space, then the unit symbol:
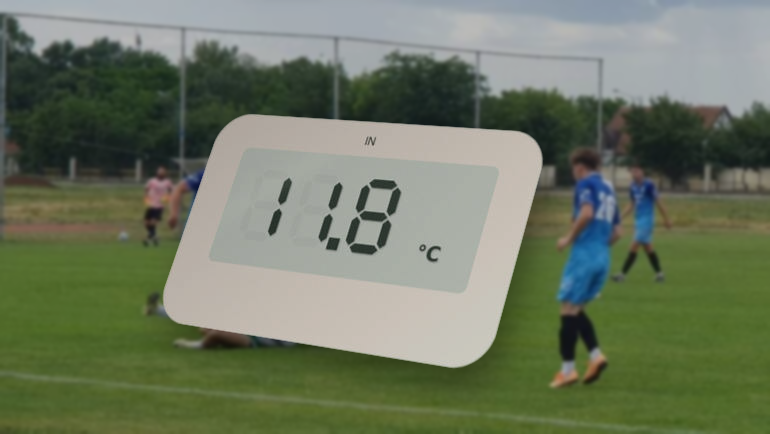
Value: 11.8 °C
